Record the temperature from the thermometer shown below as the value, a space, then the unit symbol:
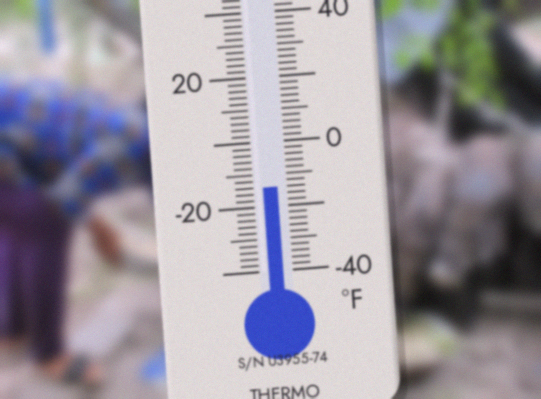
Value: -14 °F
